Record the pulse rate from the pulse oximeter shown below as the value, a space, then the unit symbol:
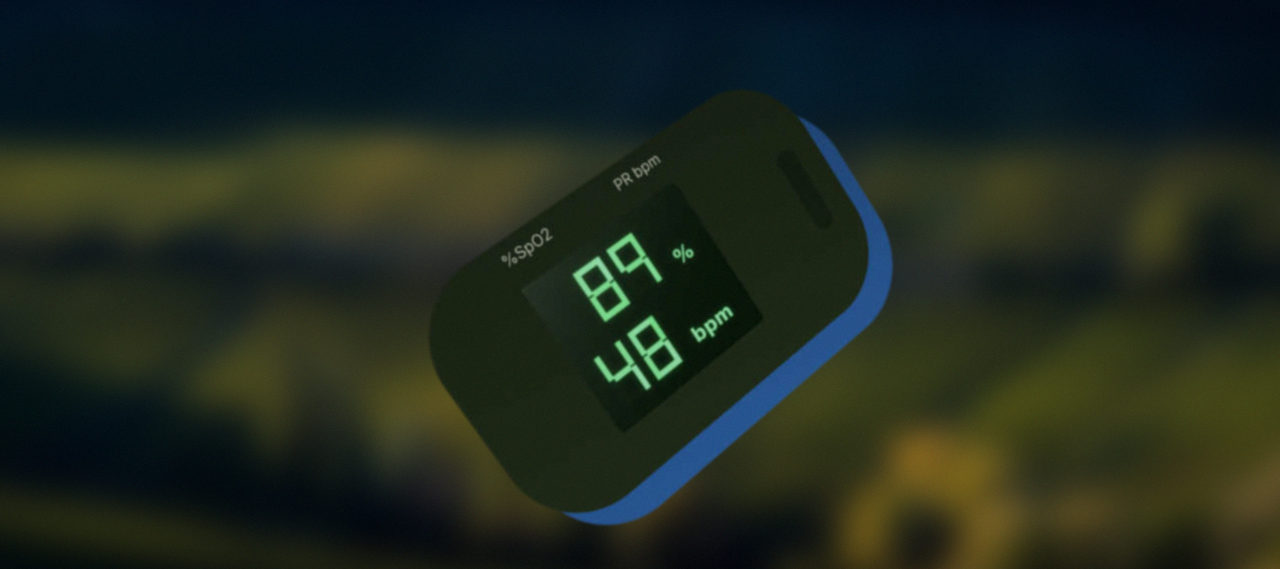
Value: 48 bpm
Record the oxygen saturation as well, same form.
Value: 89 %
